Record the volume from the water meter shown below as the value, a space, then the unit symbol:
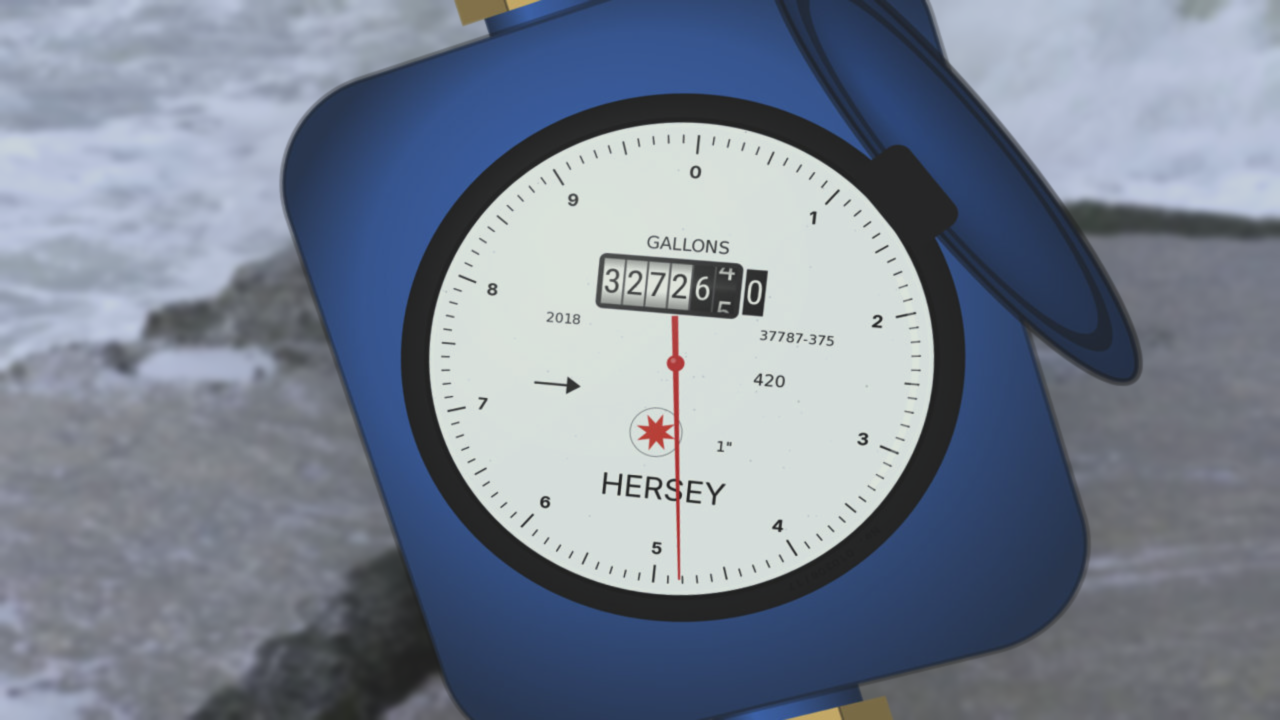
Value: 3272644.8 gal
